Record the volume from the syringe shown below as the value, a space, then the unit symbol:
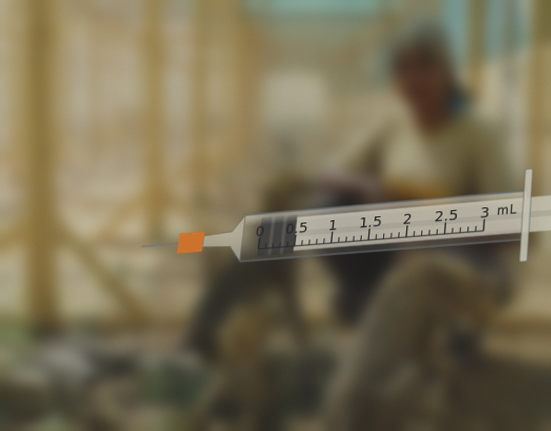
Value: 0 mL
